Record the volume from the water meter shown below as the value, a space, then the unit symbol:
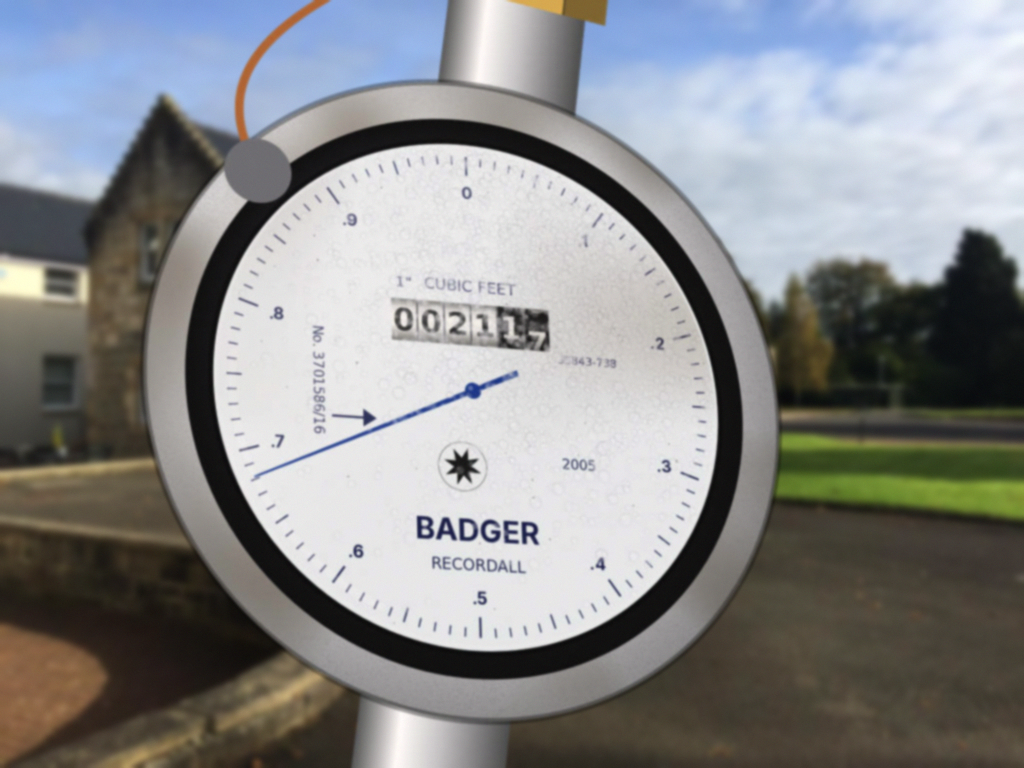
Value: 2116.68 ft³
